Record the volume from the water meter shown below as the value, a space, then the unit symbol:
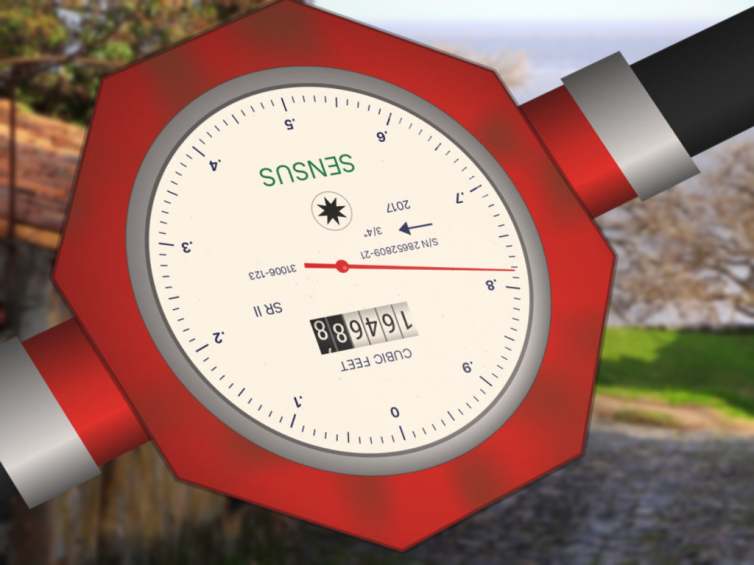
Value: 164687.78 ft³
